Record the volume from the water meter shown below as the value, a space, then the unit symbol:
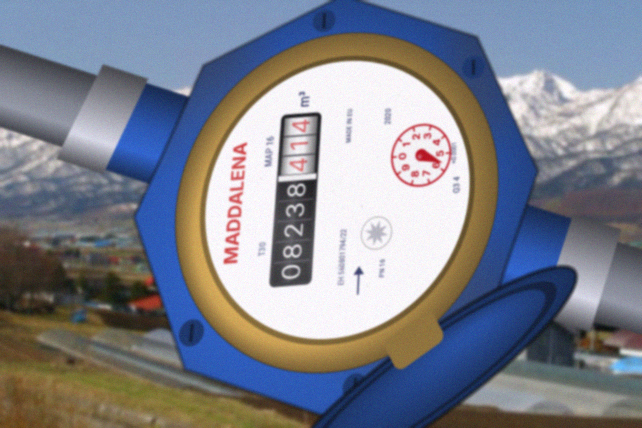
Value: 8238.4145 m³
